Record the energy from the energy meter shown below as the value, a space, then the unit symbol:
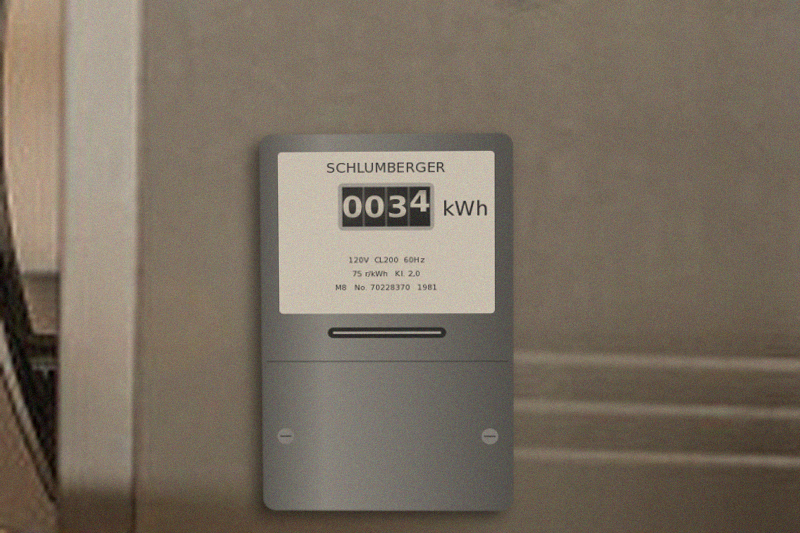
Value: 34 kWh
